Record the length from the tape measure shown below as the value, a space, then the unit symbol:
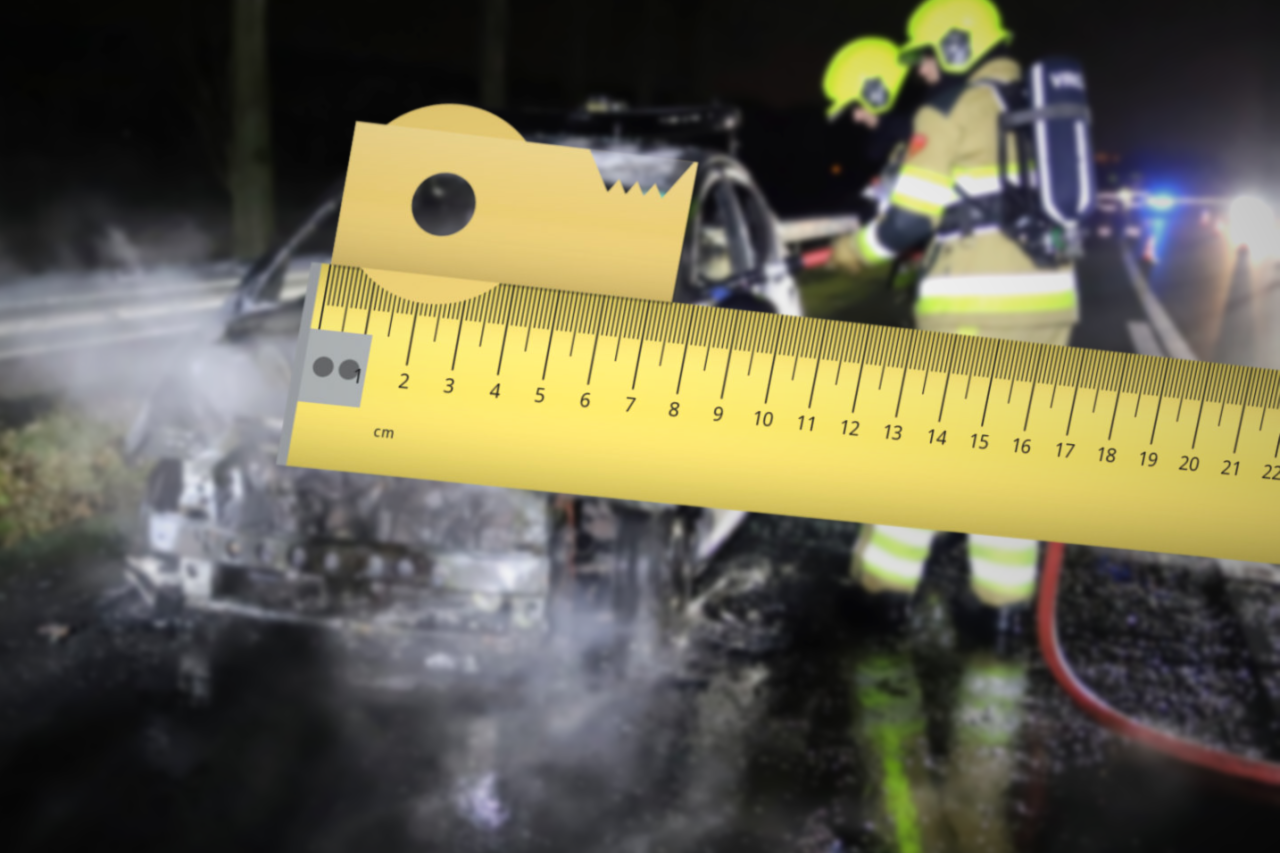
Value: 7.5 cm
